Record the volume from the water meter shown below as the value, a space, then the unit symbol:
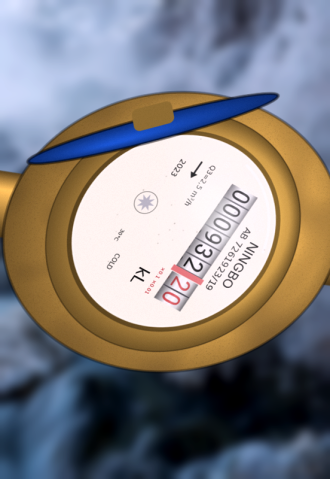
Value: 932.20 kL
